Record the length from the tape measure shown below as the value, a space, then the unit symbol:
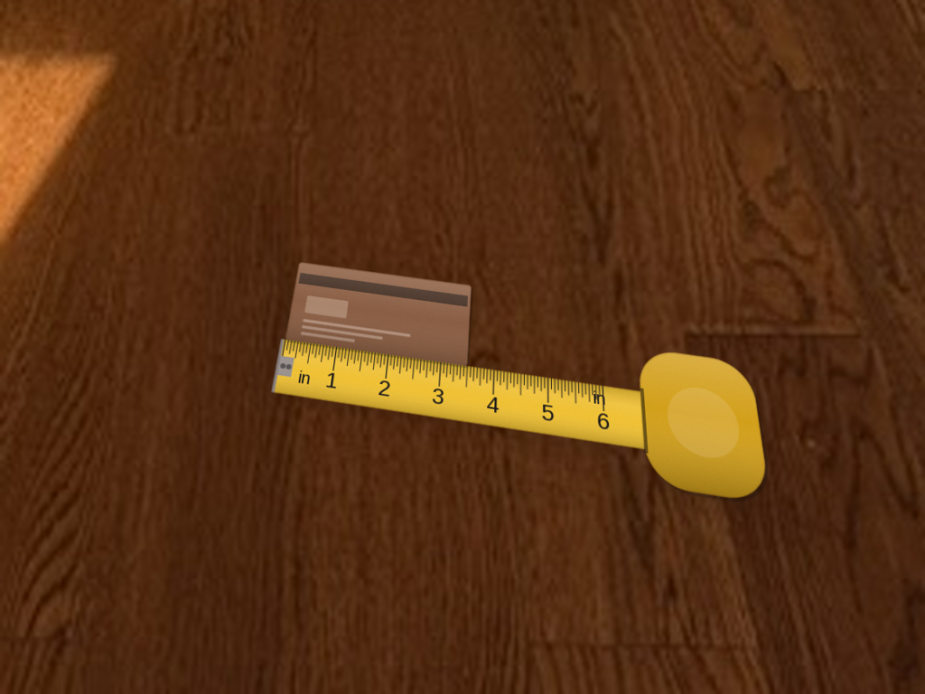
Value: 3.5 in
